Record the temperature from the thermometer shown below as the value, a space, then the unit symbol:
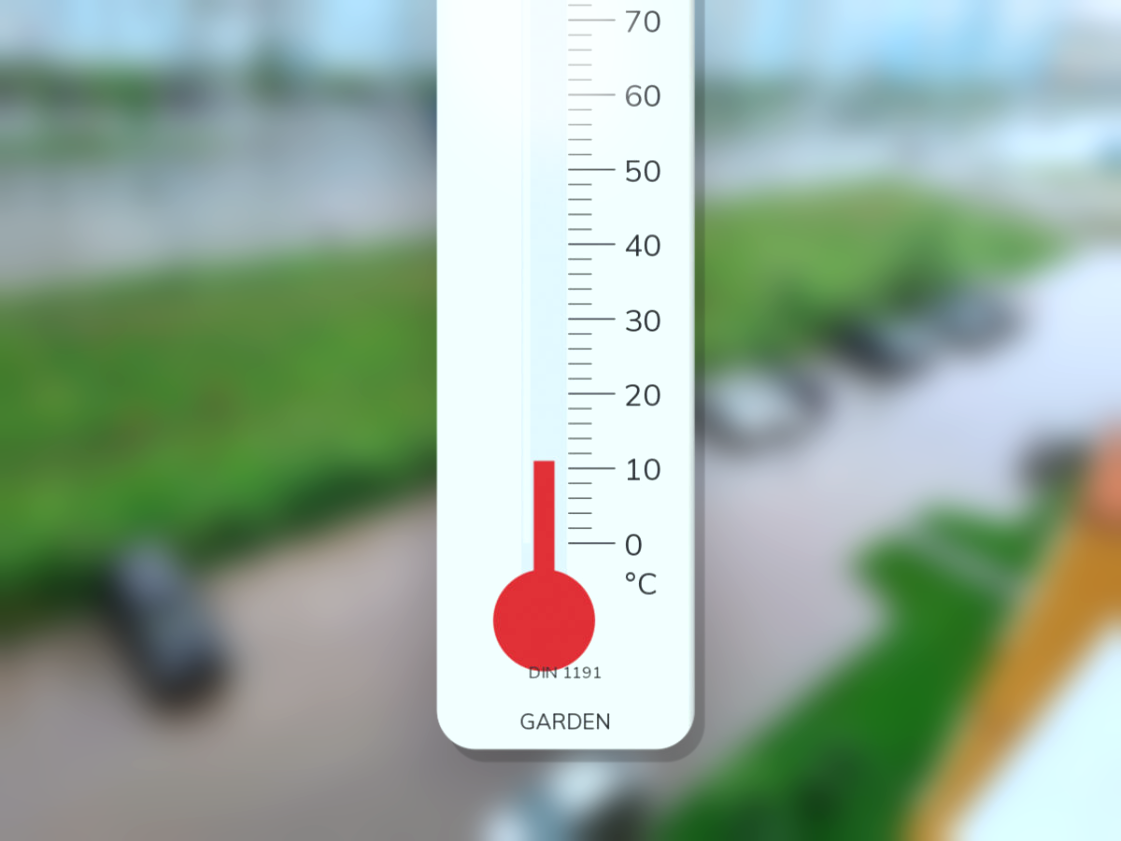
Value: 11 °C
